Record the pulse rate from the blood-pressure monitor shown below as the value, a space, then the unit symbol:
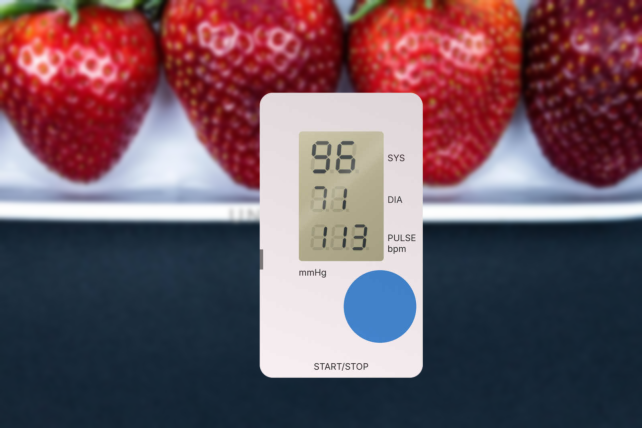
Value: 113 bpm
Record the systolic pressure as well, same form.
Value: 96 mmHg
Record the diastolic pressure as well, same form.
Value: 71 mmHg
